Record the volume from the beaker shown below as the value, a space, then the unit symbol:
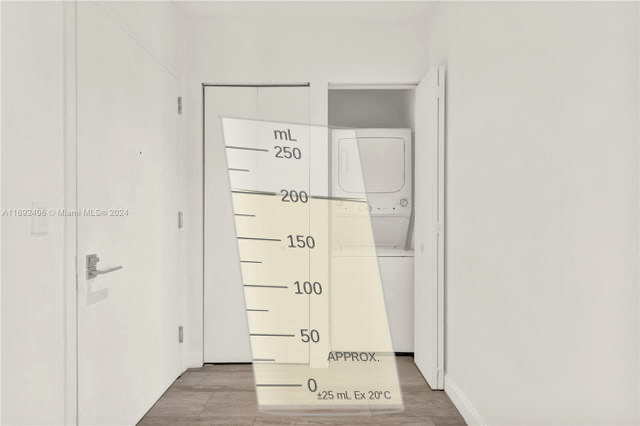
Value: 200 mL
